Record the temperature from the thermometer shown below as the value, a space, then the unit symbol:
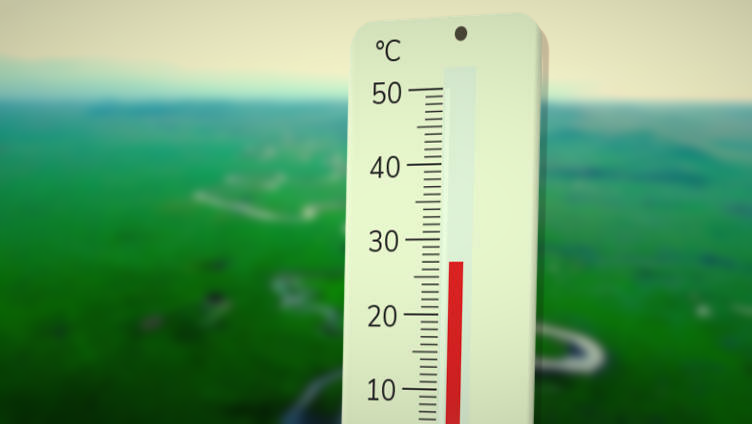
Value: 27 °C
